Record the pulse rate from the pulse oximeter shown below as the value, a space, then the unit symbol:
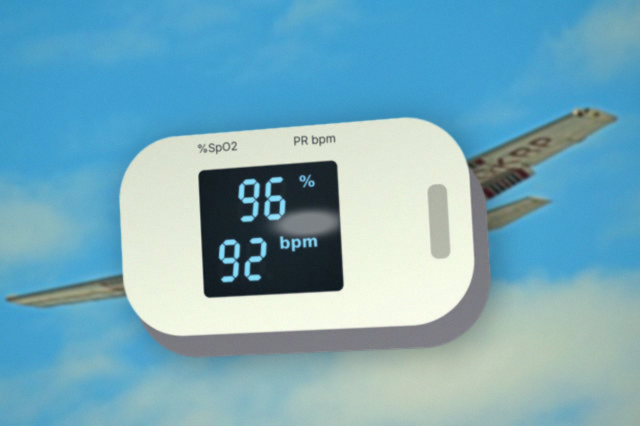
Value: 92 bpm
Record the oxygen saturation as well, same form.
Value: 96 %
